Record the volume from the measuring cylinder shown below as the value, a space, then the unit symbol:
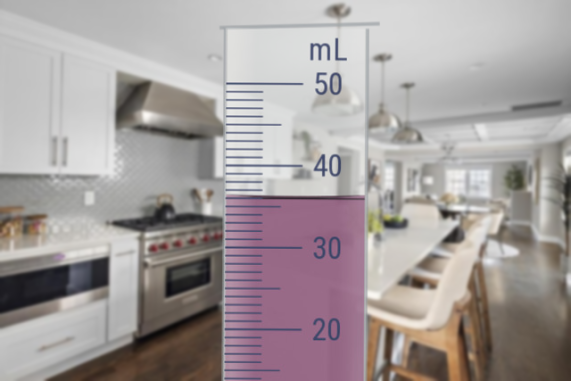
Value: 36 mL
